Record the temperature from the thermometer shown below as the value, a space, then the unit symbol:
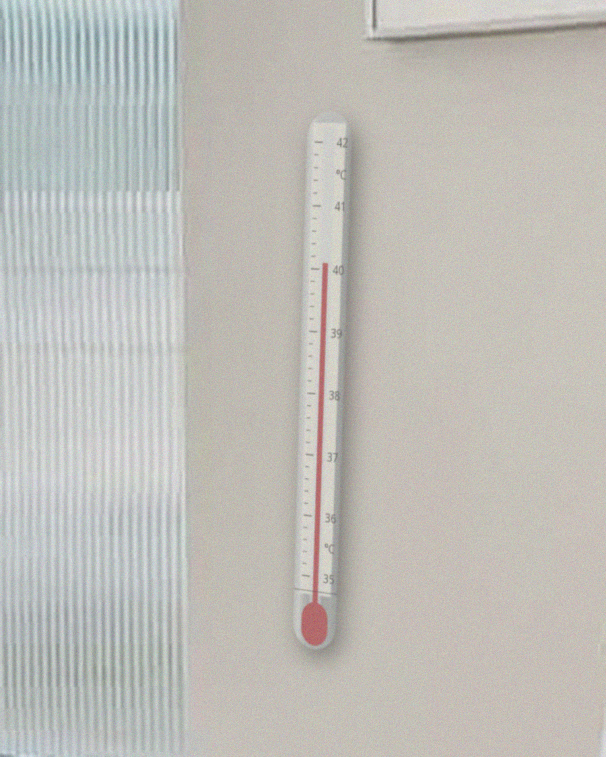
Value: 40.1 °C
